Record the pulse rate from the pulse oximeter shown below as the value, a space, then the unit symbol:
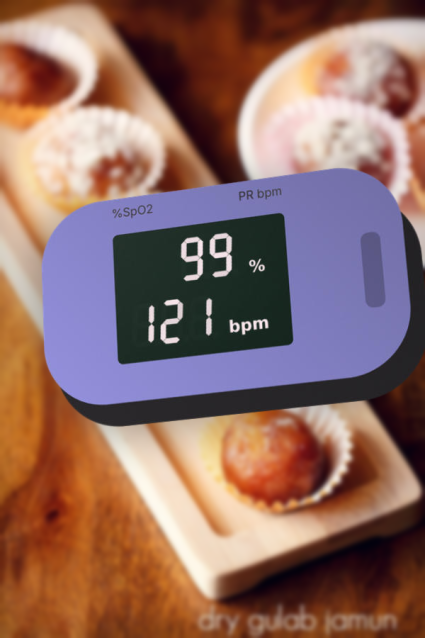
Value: 121 bpm
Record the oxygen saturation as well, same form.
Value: 99 %
